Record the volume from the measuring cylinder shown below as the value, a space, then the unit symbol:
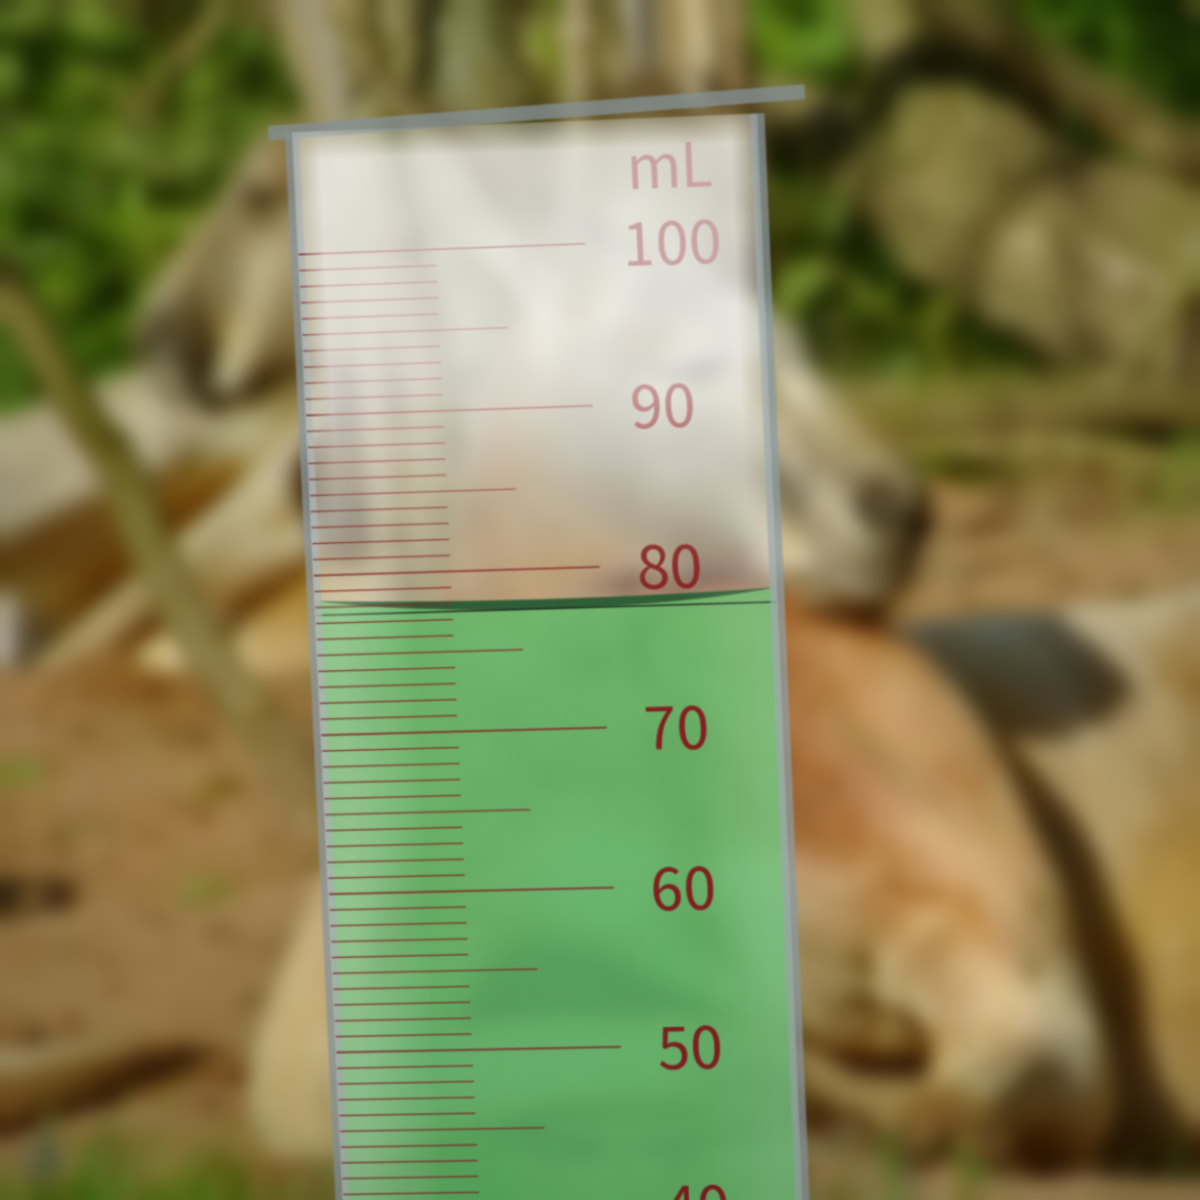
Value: 77.5 mL
